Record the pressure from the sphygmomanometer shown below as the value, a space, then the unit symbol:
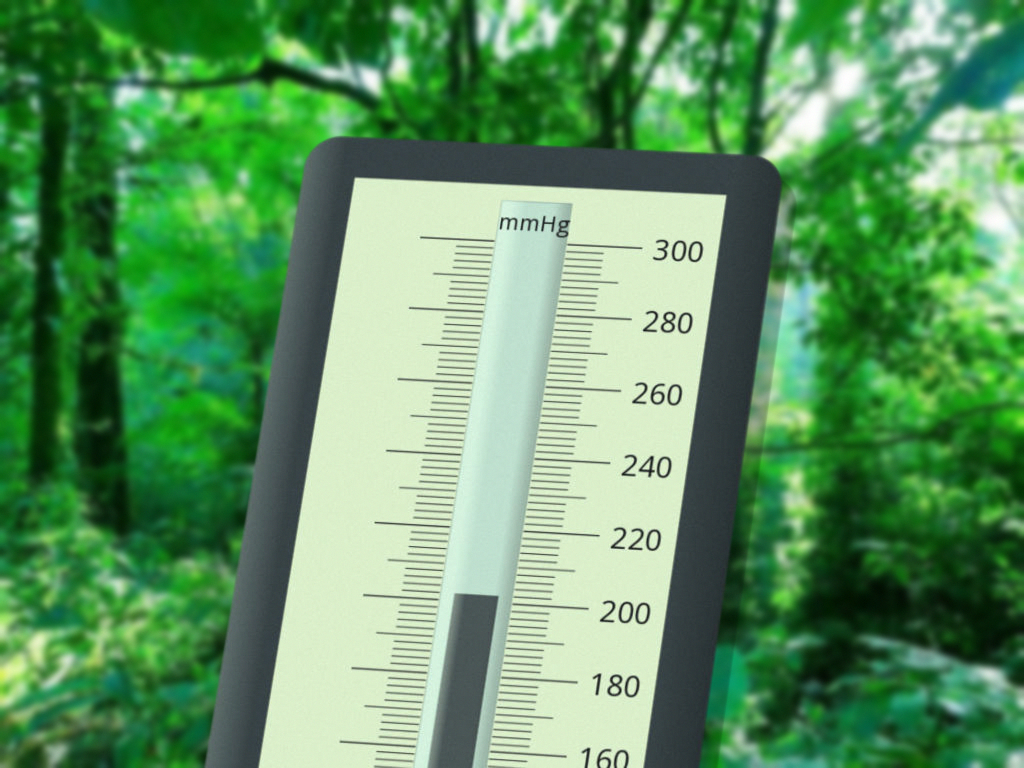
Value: 202 mmHg
